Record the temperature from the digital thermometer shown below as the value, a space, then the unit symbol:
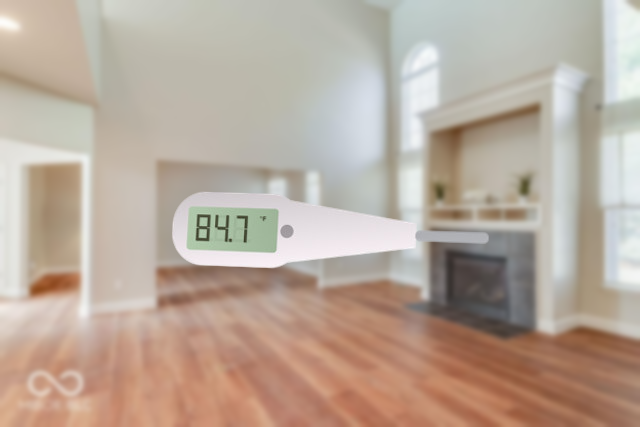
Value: 84.7 °F
